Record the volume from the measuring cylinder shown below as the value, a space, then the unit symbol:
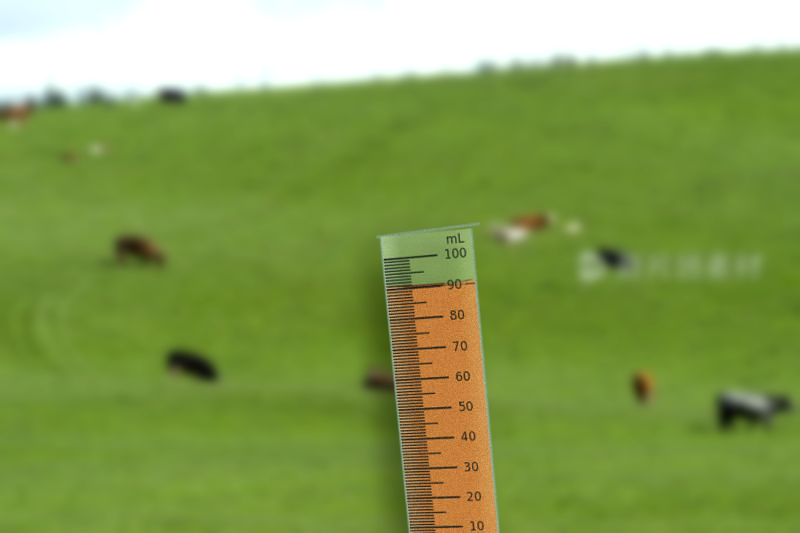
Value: 90 mL
